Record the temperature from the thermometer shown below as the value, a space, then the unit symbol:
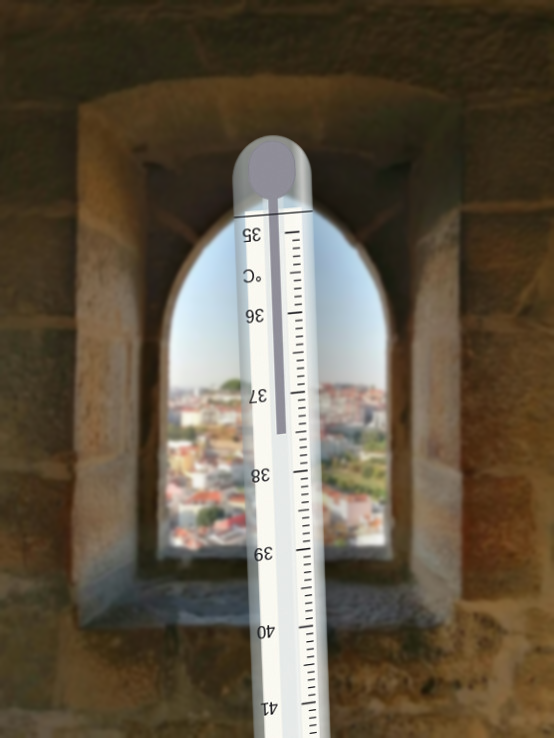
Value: 37.5 °C
